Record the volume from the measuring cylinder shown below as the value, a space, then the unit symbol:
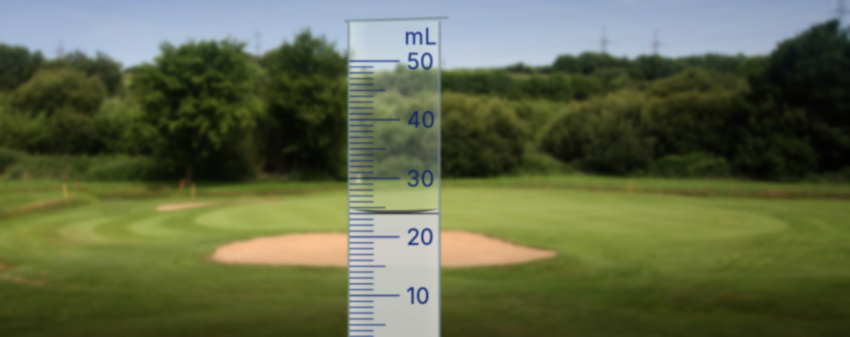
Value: 24 mL
